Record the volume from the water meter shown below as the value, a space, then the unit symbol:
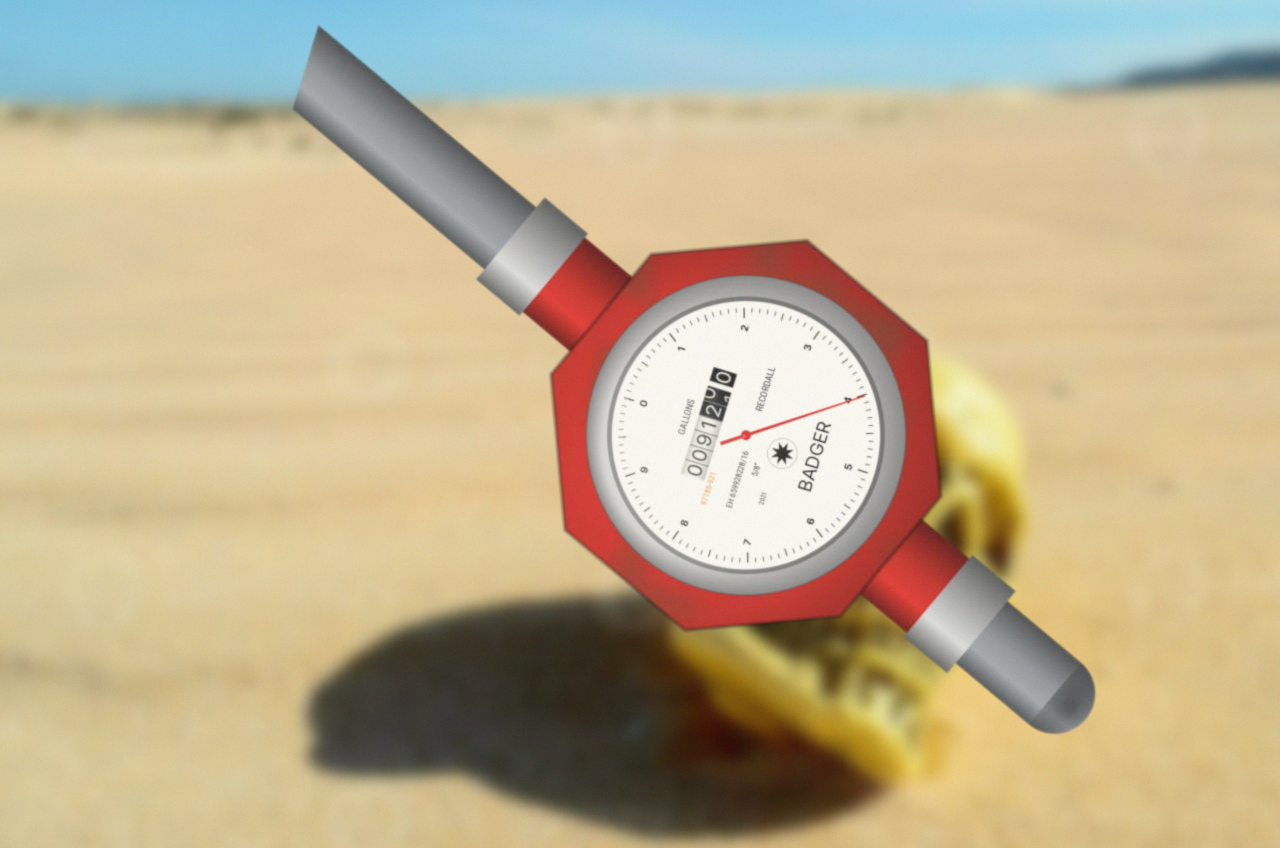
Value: 91204.0 gal
